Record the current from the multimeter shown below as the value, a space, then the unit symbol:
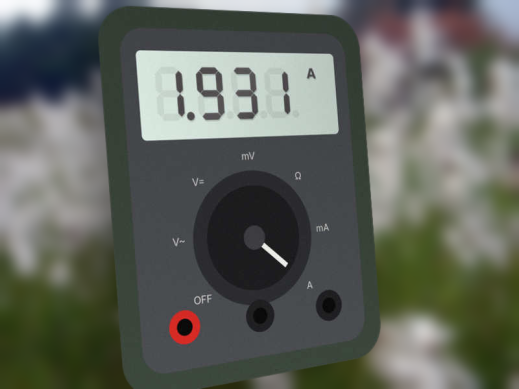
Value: 1.931 A
